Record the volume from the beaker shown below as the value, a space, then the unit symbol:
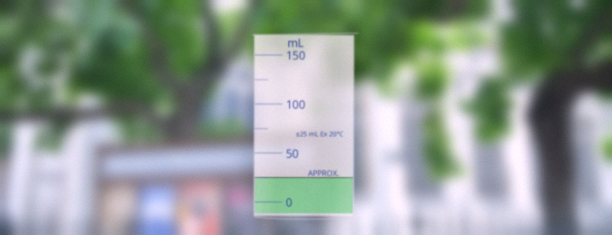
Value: 25 mL
